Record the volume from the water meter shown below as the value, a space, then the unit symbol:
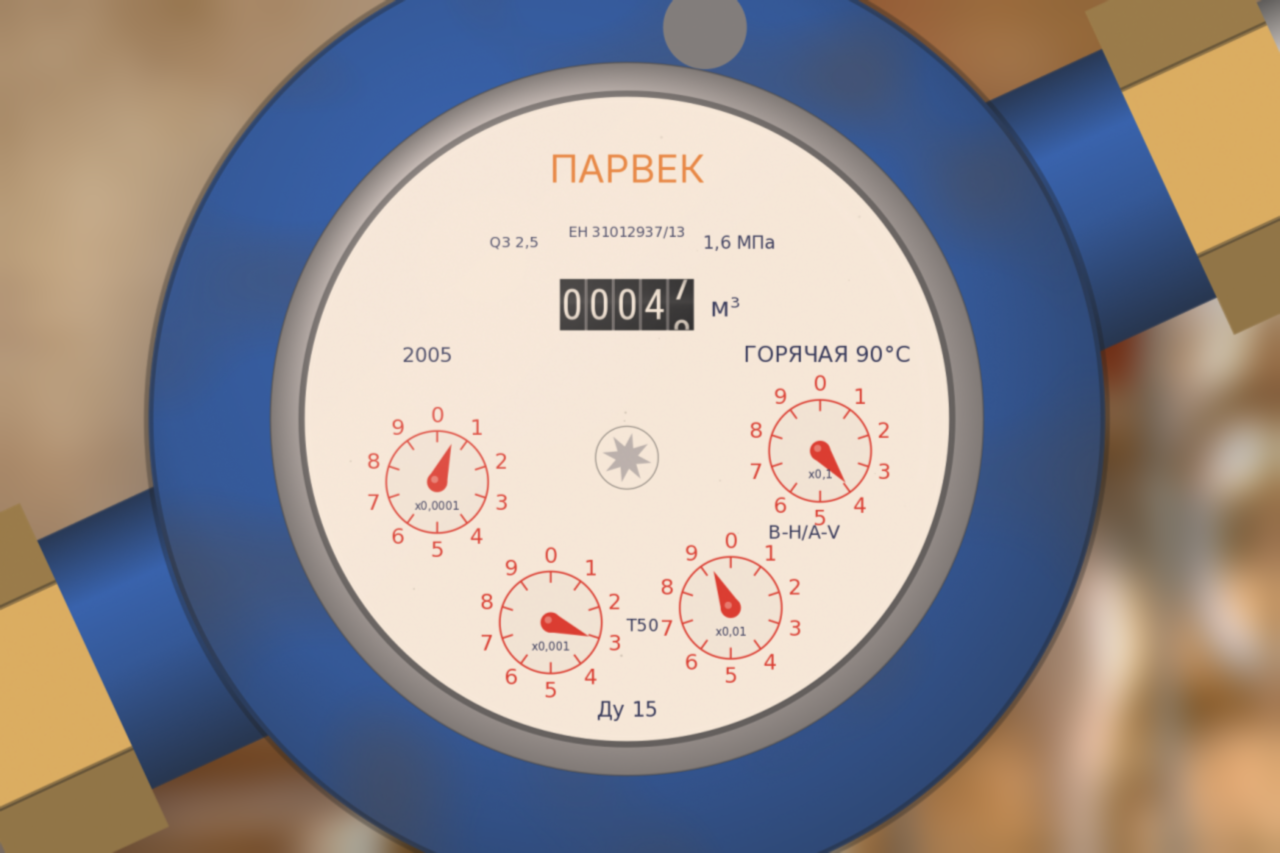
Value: 47.3930 m³
